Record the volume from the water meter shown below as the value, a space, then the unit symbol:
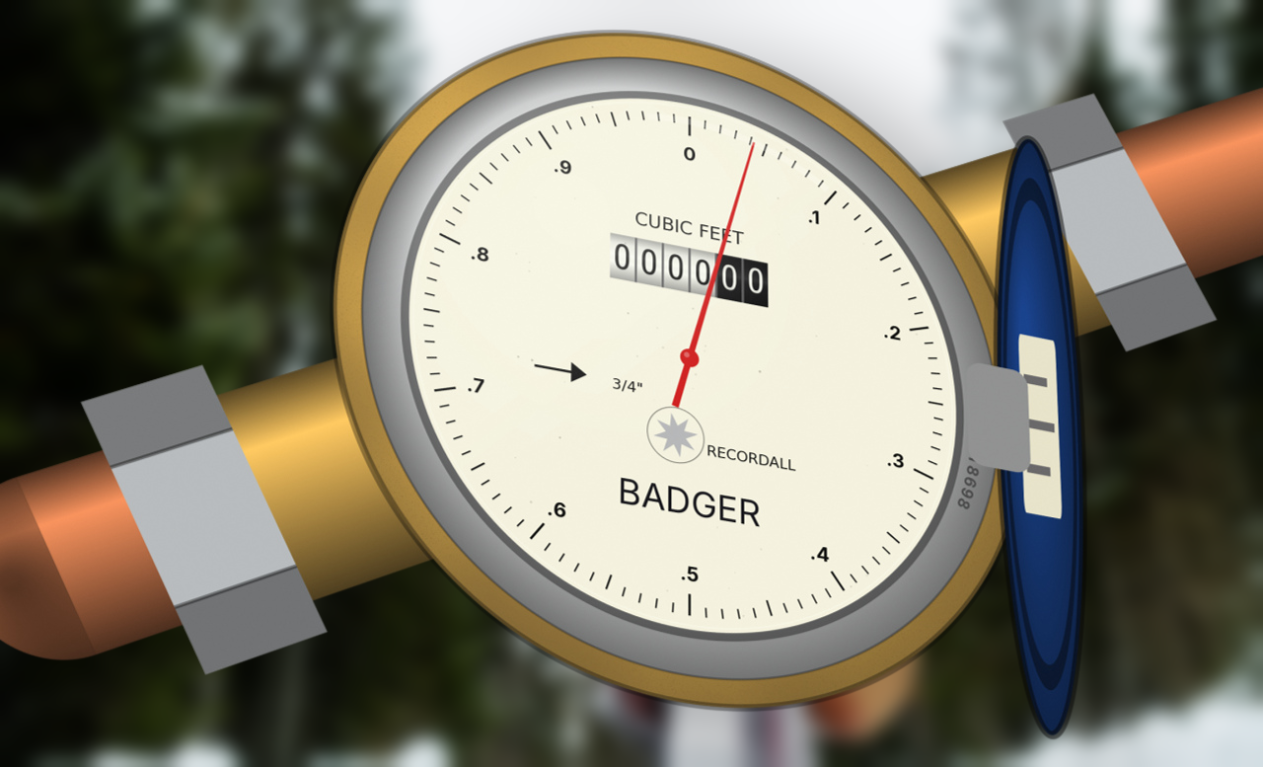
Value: 0.04 ft³
